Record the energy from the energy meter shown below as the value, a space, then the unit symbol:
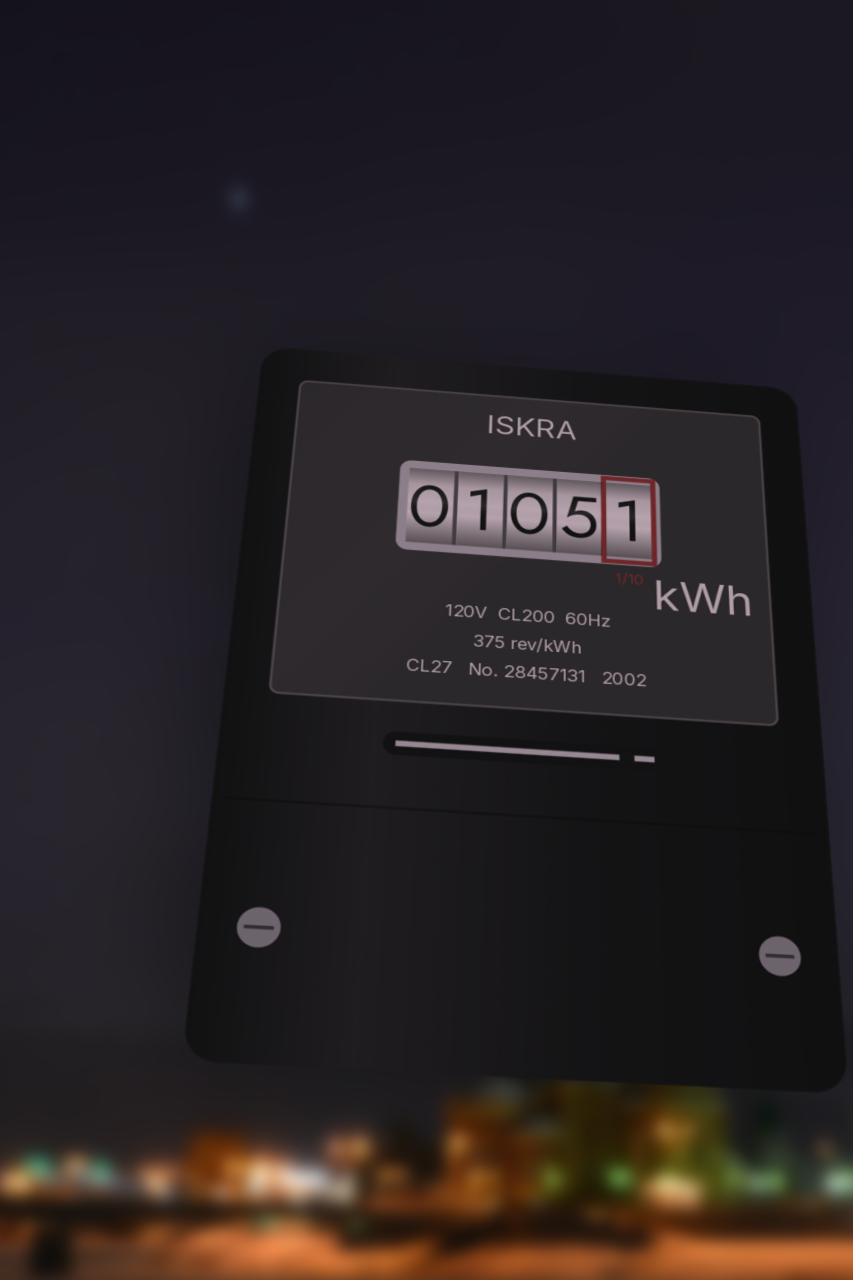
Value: 105.1 kWh
